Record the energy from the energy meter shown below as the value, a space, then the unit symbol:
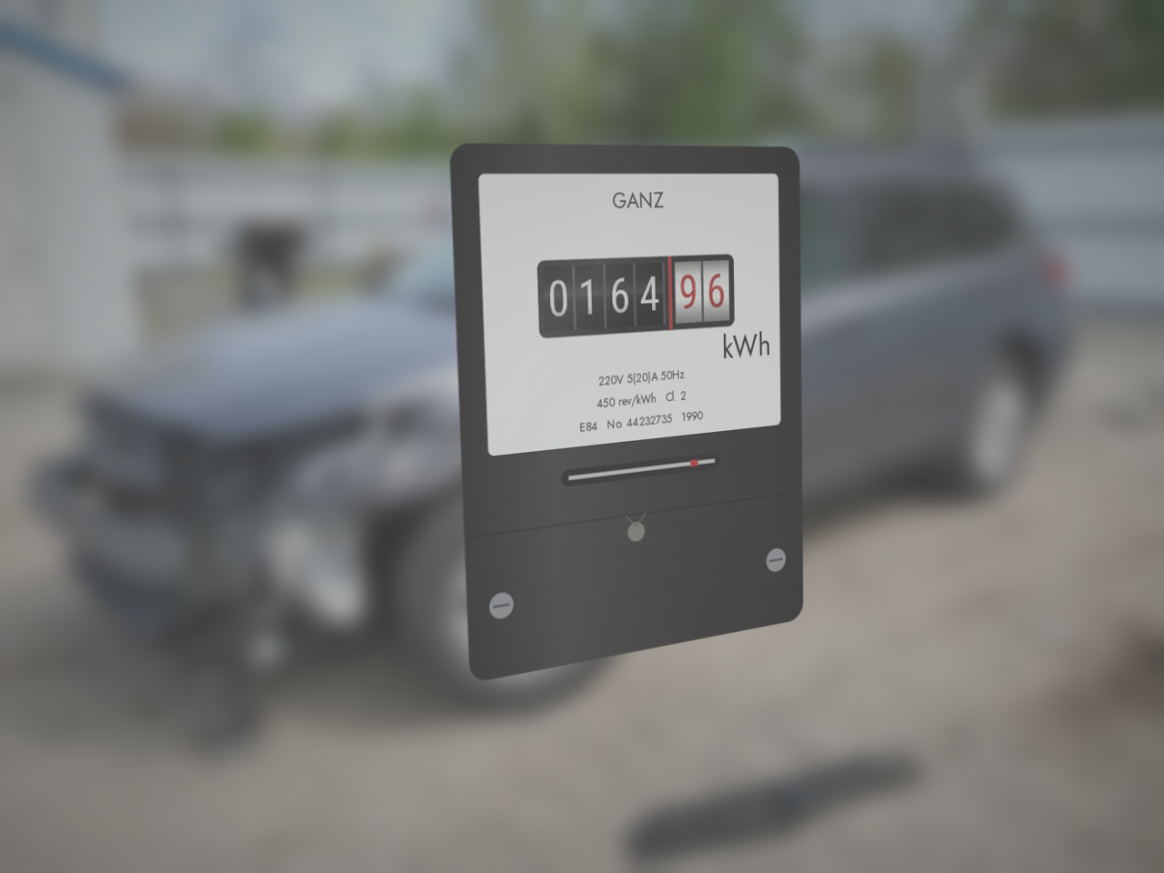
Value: 164.96 kWh
